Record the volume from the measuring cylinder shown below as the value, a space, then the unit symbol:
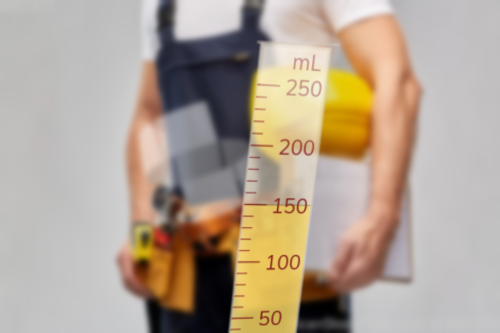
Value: 150 mL
